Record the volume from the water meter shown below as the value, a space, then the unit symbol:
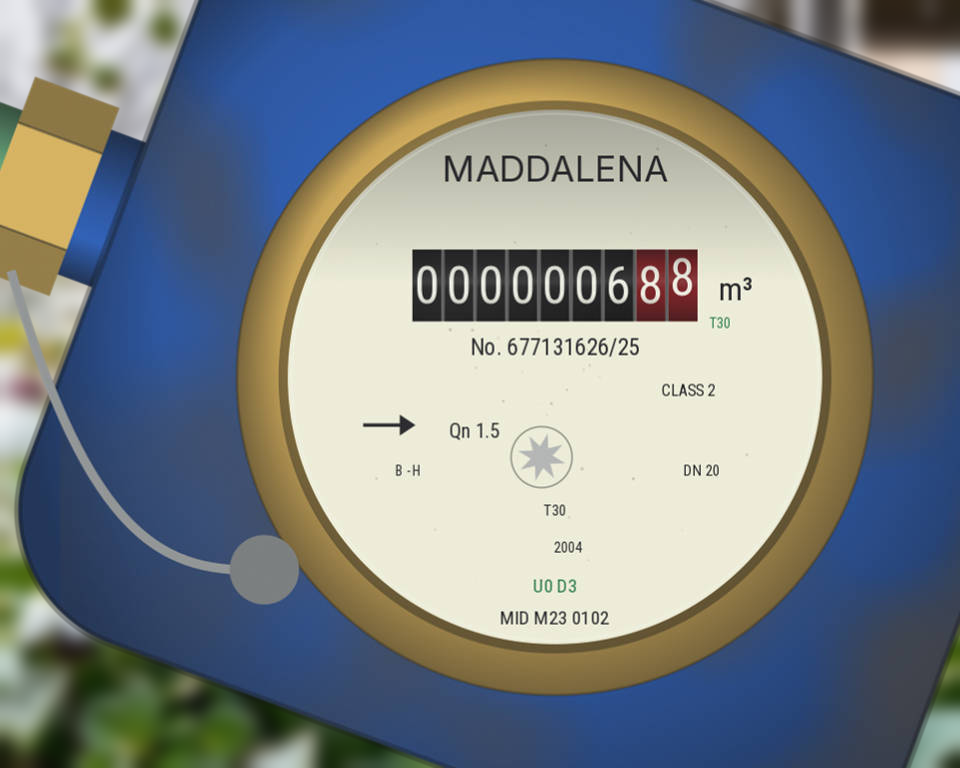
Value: 6.88 m³
